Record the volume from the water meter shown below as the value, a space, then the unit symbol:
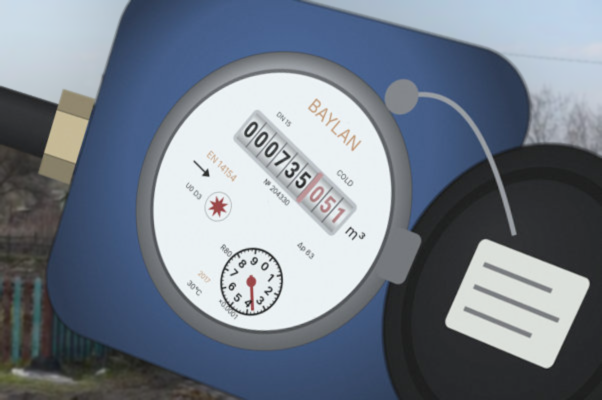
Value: 735.0513 m³
